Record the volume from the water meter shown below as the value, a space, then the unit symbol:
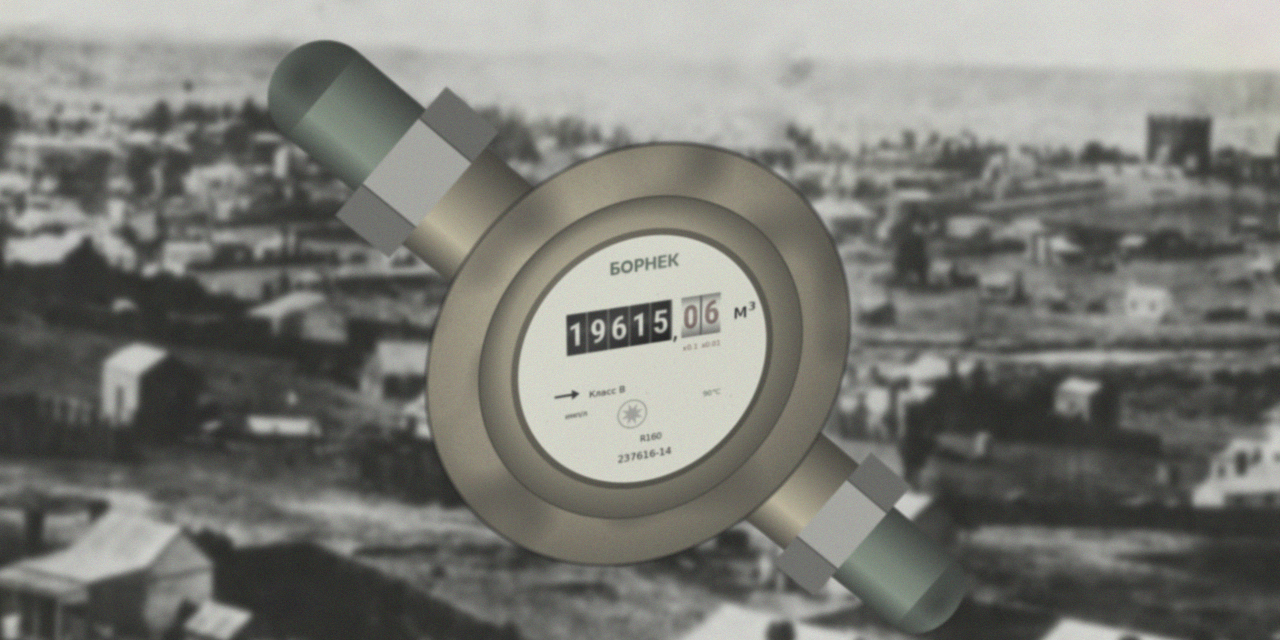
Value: 19615.06 m³
